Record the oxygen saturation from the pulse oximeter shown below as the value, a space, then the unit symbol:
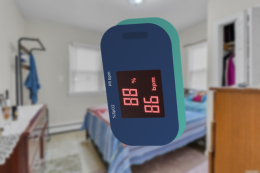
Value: 88 %
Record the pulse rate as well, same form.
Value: 86 bpm
